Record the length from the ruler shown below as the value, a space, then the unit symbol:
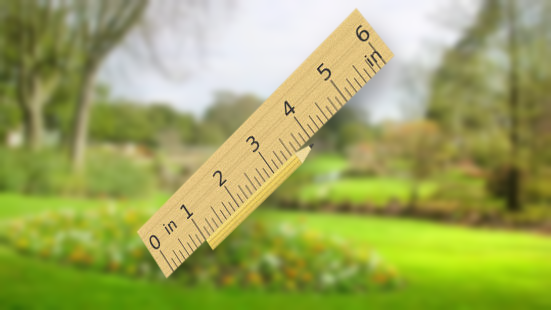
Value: 3 in
